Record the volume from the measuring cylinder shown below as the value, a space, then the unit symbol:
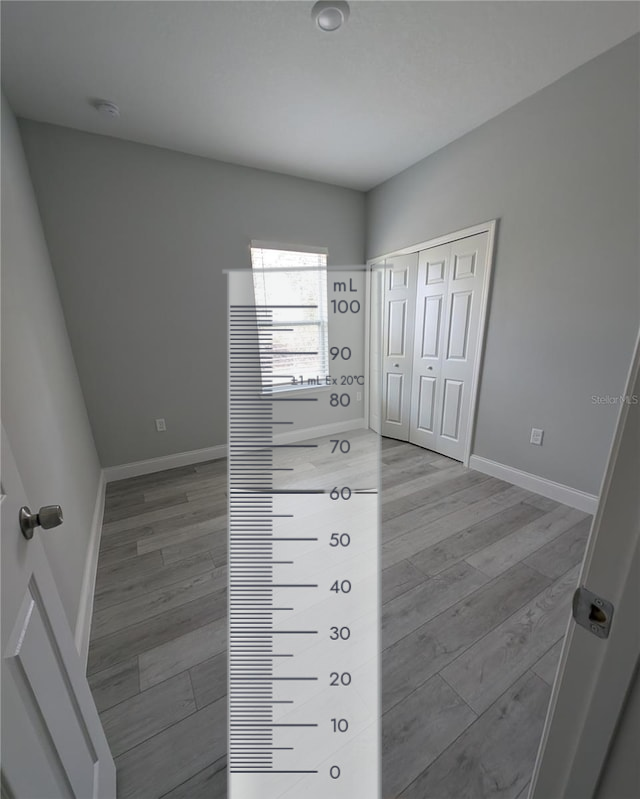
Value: 60 mL
